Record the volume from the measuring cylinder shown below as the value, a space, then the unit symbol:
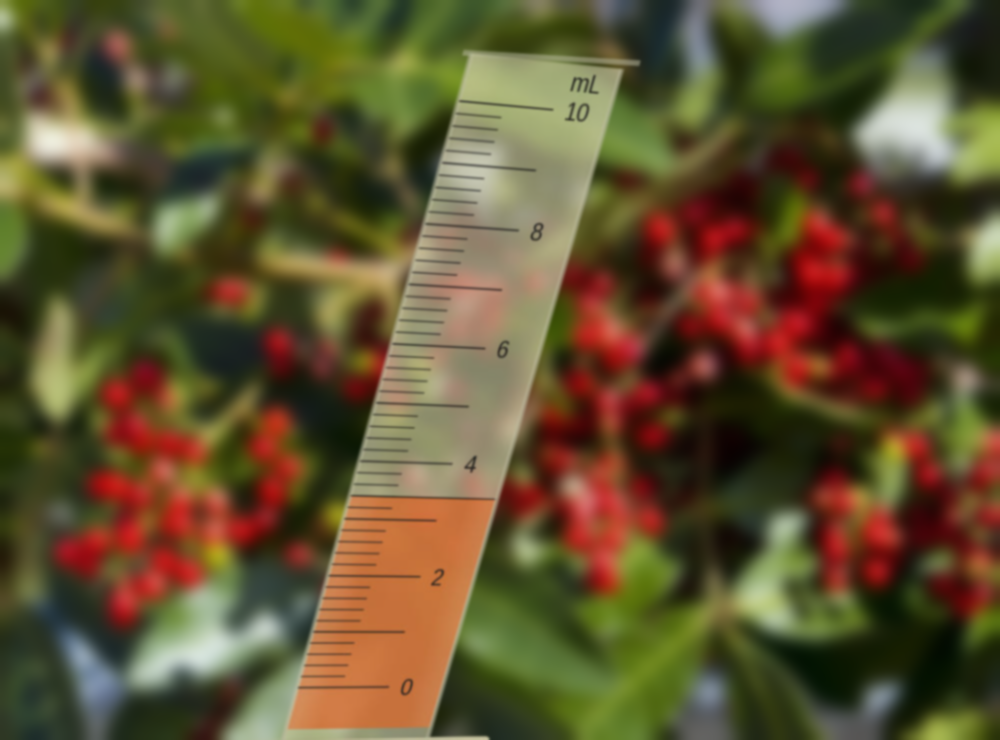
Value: 3.4 mL
